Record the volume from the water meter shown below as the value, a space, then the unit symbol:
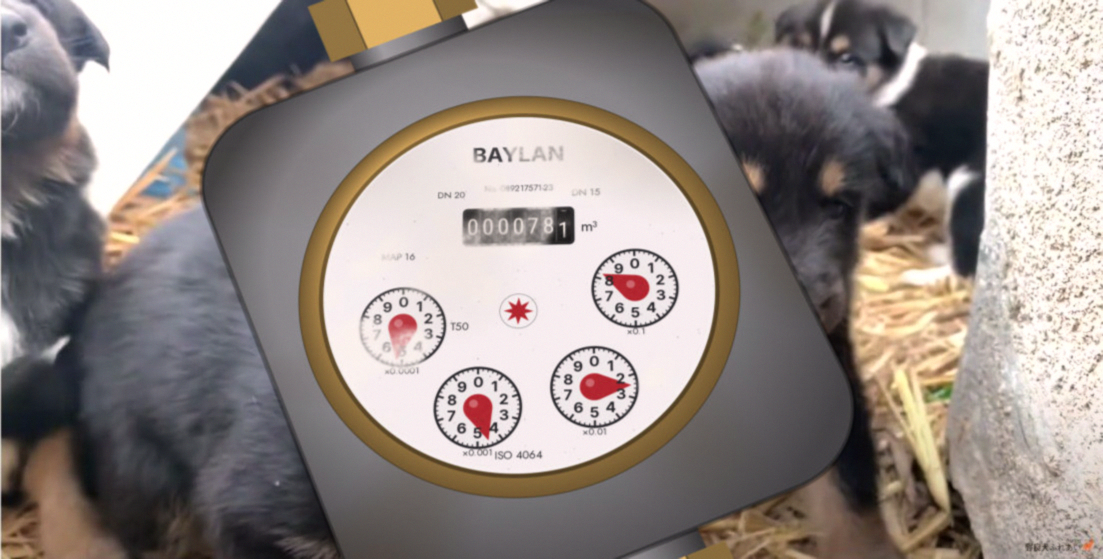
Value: 780.8245 m³
